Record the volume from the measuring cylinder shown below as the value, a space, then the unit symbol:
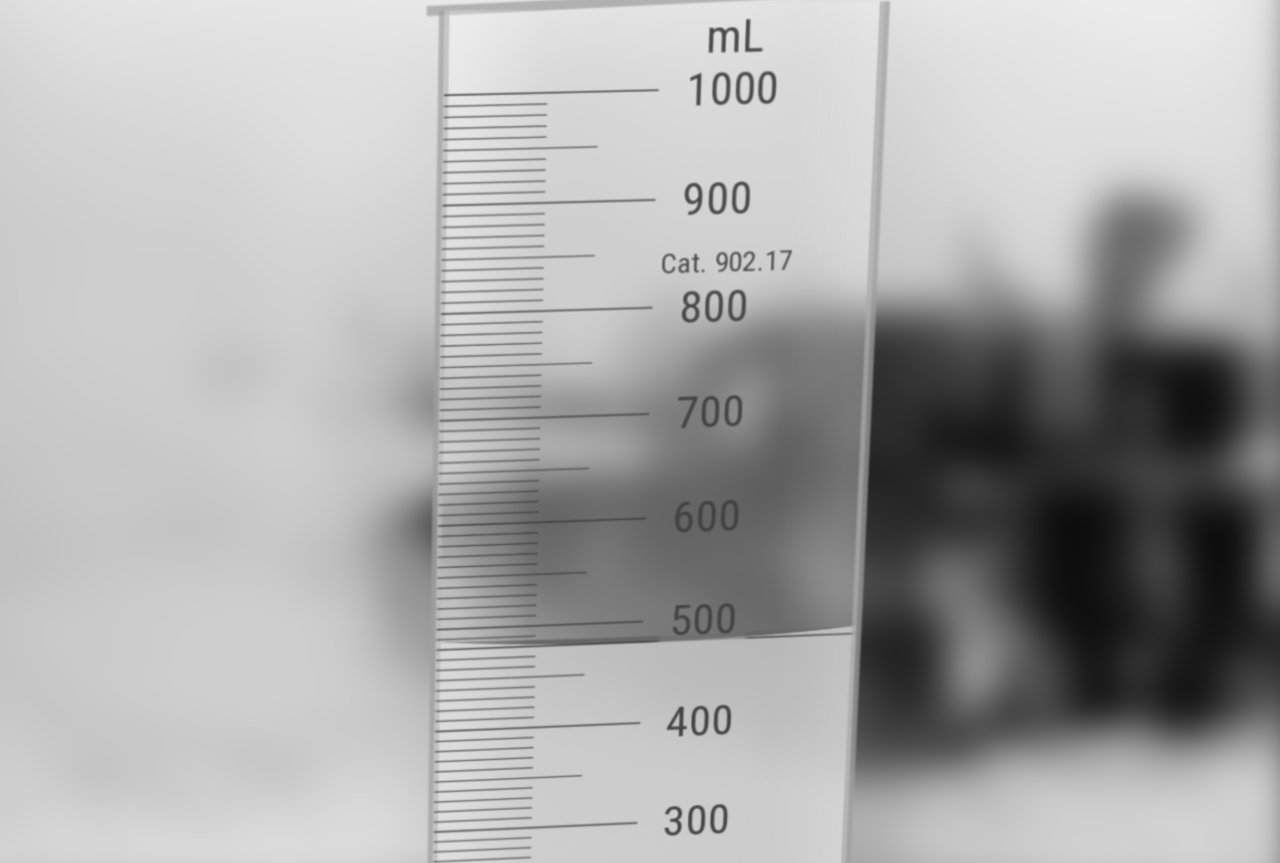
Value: 480 mL
